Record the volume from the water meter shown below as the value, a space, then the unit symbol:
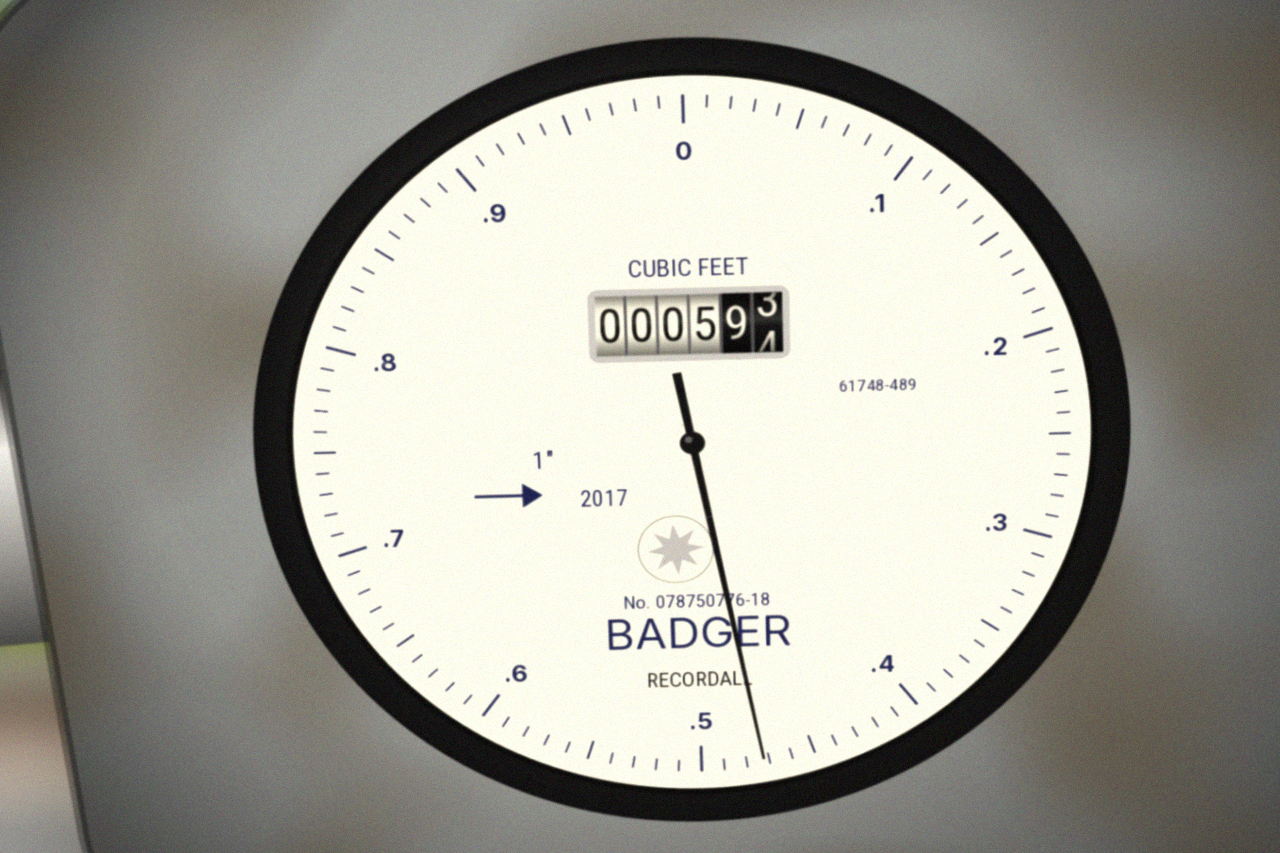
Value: 593.47 ft³
